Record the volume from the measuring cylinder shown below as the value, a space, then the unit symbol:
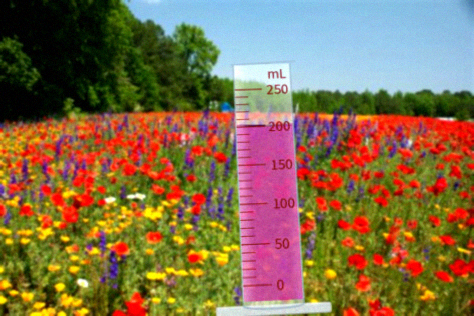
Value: 200 mL
